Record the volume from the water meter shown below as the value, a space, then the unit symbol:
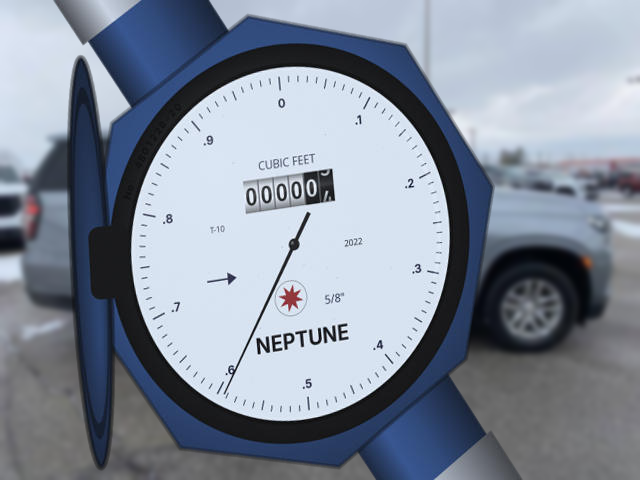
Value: 3.59 ft³
